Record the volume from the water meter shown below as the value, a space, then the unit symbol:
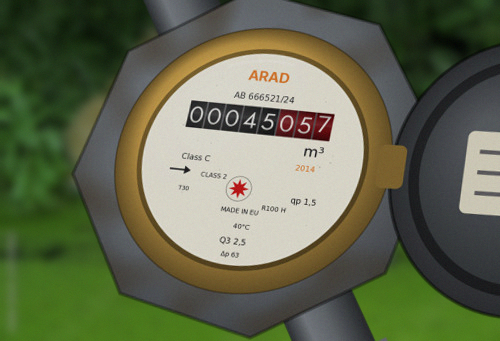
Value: 45.057 m³
